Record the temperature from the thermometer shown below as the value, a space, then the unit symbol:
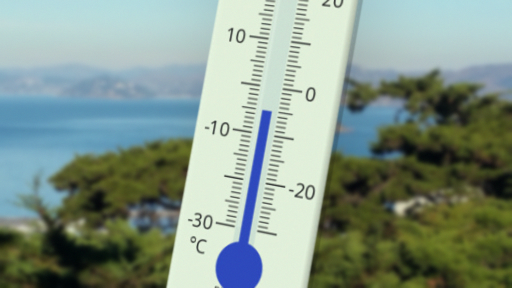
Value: -5 °C
